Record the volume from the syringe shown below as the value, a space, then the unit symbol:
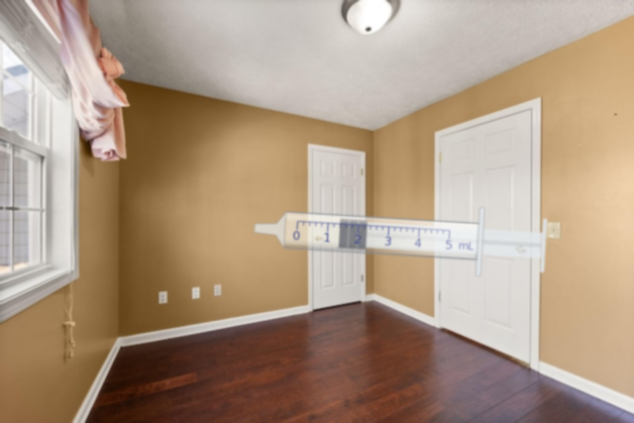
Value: 1.4 mL
